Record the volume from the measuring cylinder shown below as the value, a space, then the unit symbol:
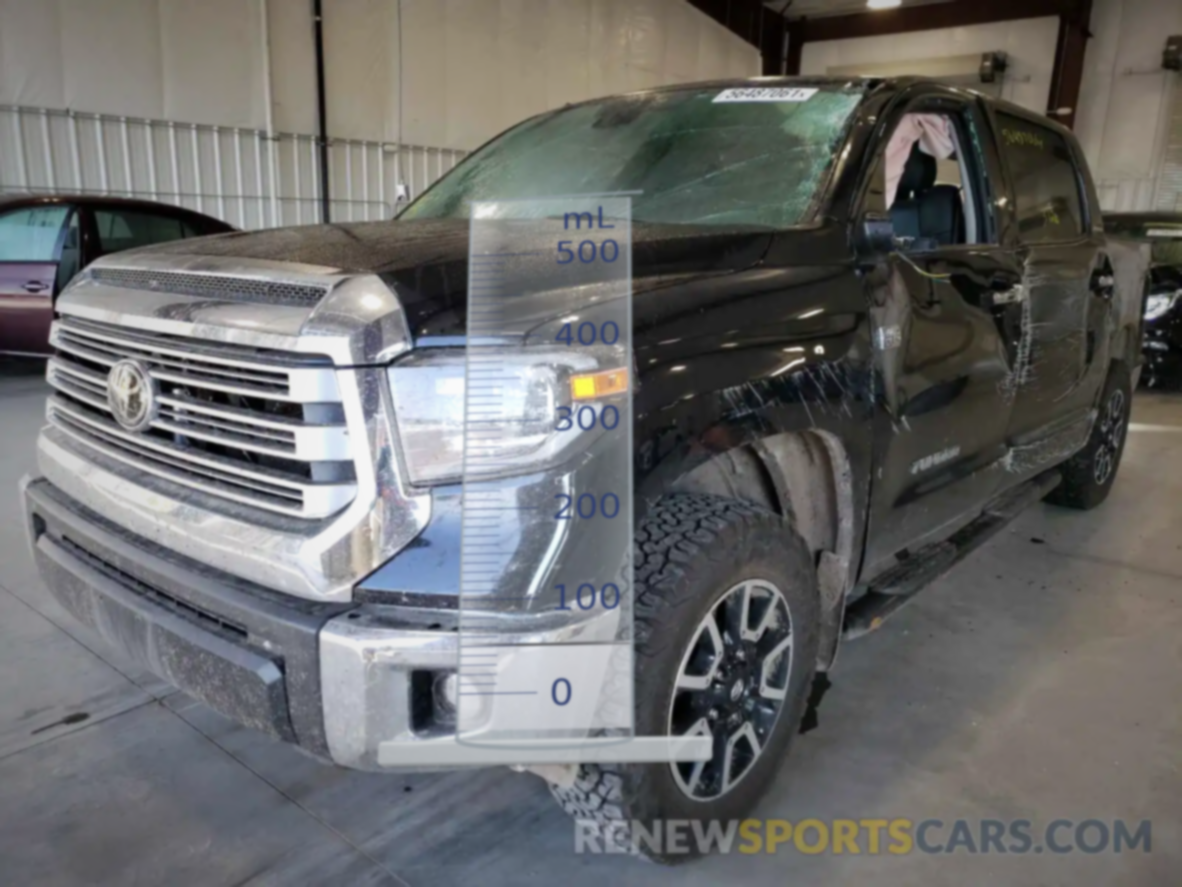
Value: 50 mL
